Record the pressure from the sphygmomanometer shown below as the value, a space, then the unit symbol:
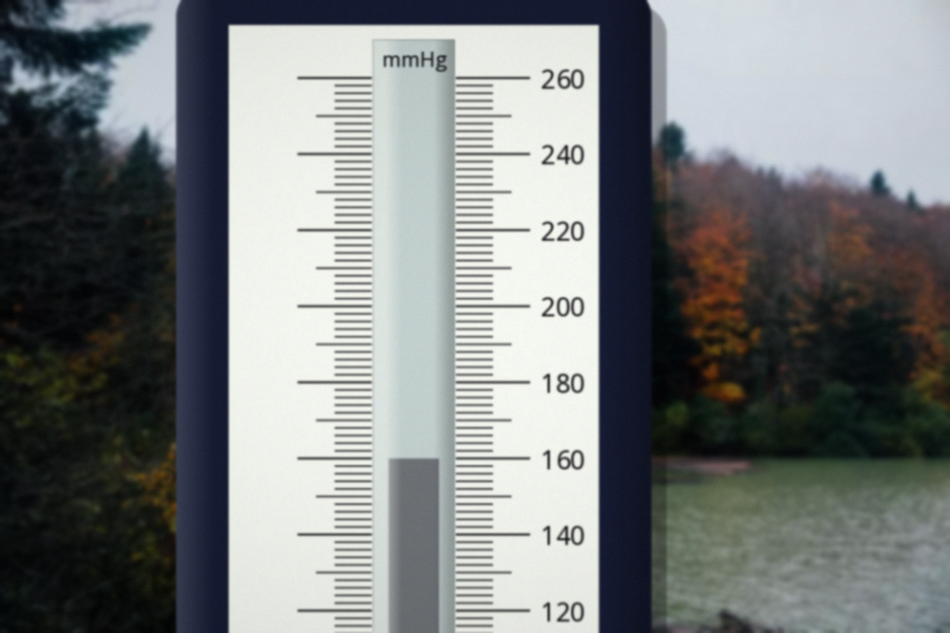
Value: 160 mmHg
